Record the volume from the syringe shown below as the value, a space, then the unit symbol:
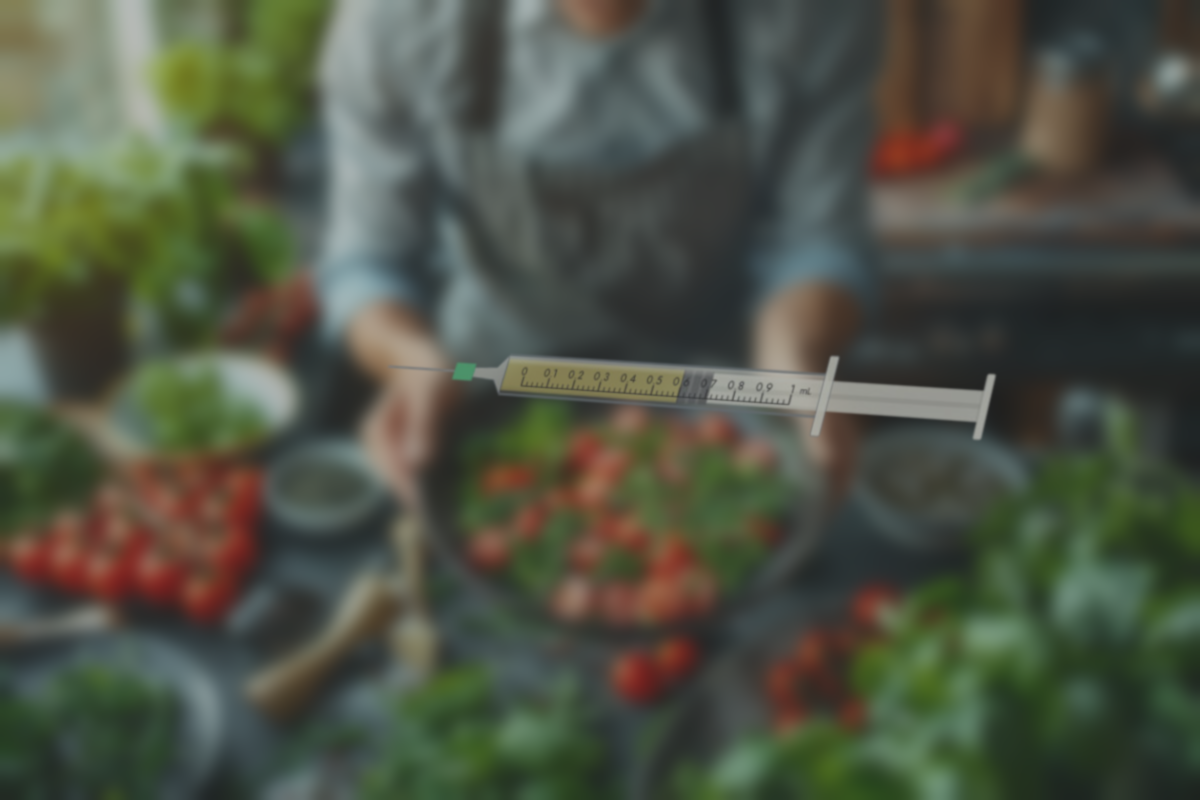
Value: 0.6 mL
